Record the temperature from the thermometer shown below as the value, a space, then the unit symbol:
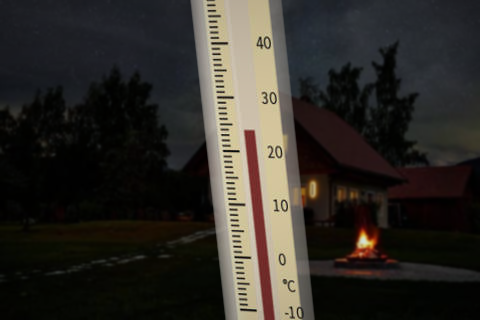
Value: 24 °C
